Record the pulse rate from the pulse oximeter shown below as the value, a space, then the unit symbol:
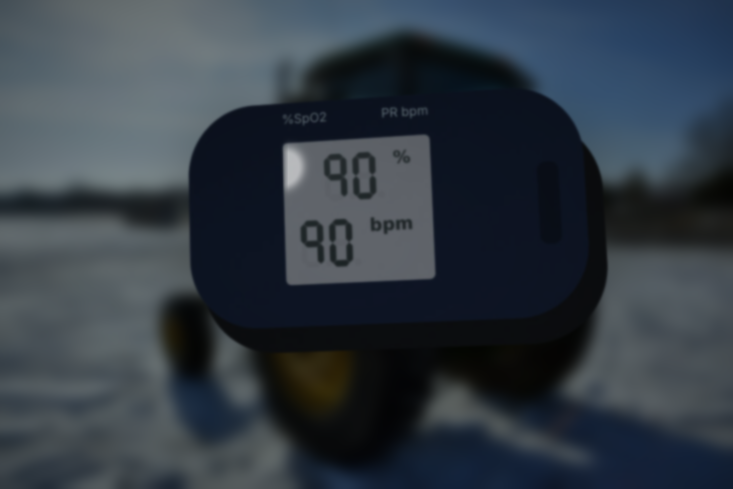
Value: 90 bpm
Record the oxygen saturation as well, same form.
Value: 90 %
